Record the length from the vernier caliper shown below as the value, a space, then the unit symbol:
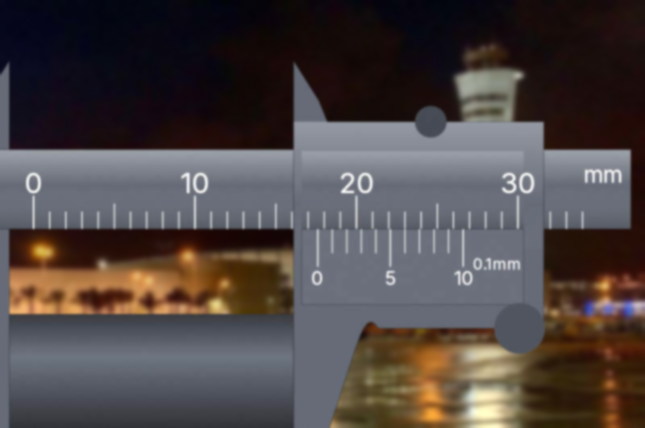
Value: 17.6 mm
